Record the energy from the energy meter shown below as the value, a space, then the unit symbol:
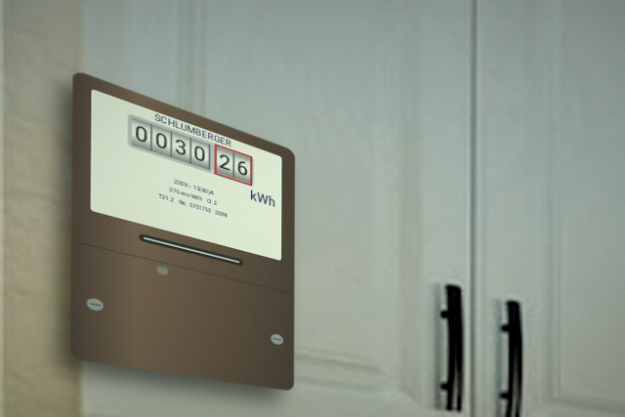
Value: 30.26 kWh
